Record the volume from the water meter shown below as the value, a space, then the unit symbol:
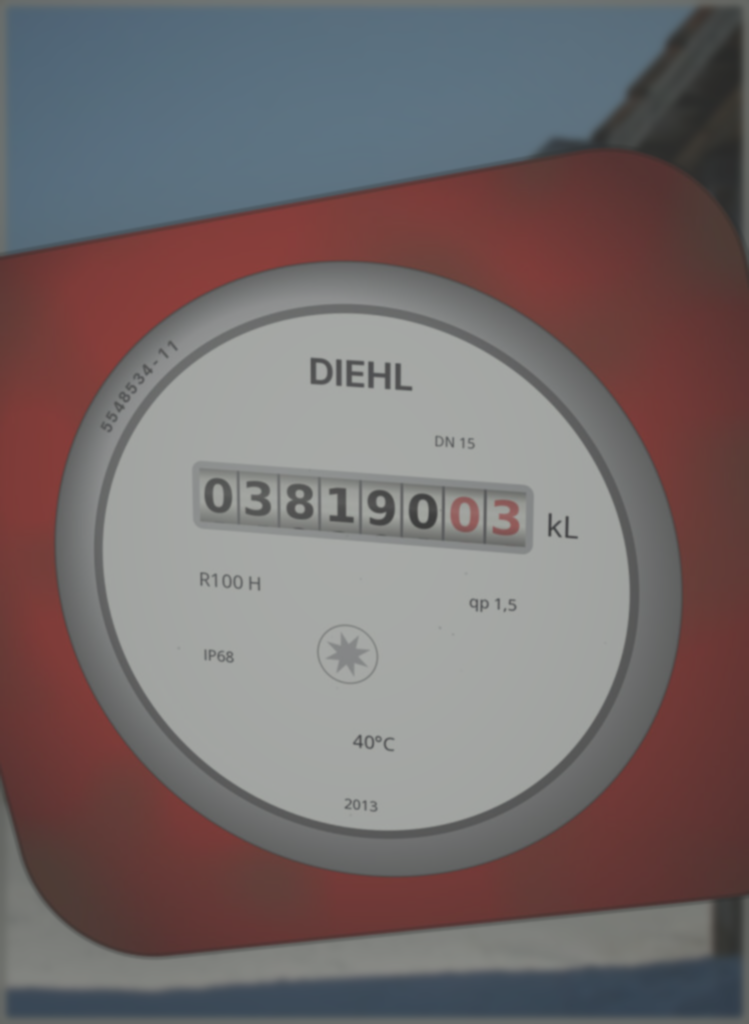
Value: 38190.03 kL
